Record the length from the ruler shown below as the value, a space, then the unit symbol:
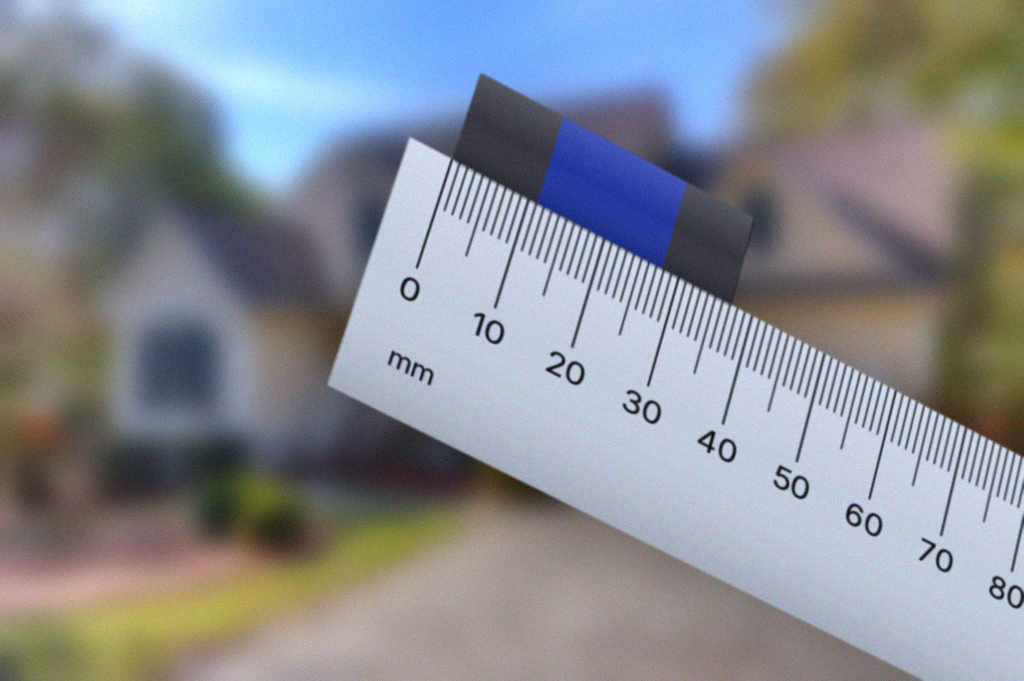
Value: 37 mm
